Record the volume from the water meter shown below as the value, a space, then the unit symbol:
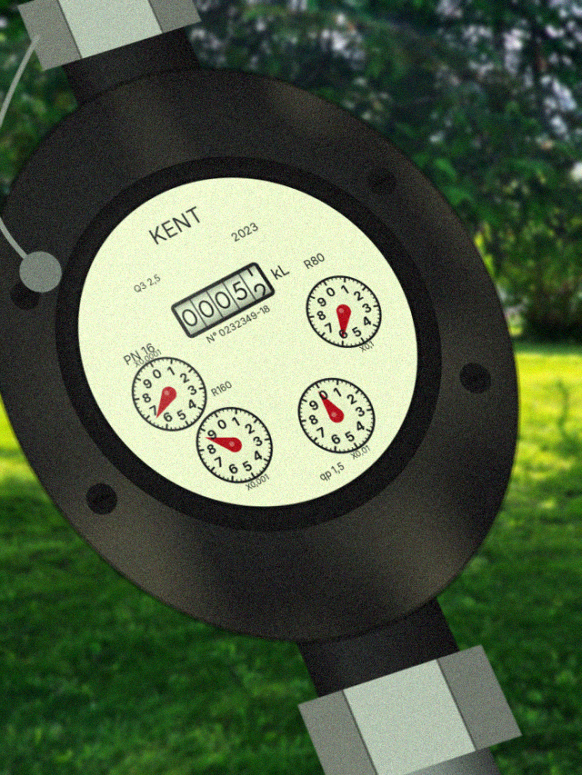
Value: 51.5986 kL
